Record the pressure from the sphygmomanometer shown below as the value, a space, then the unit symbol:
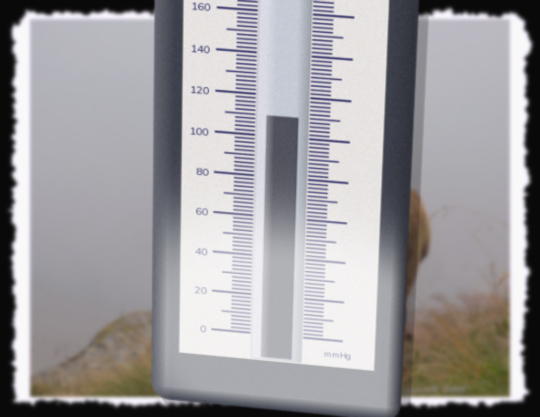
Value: 110 mmHg
